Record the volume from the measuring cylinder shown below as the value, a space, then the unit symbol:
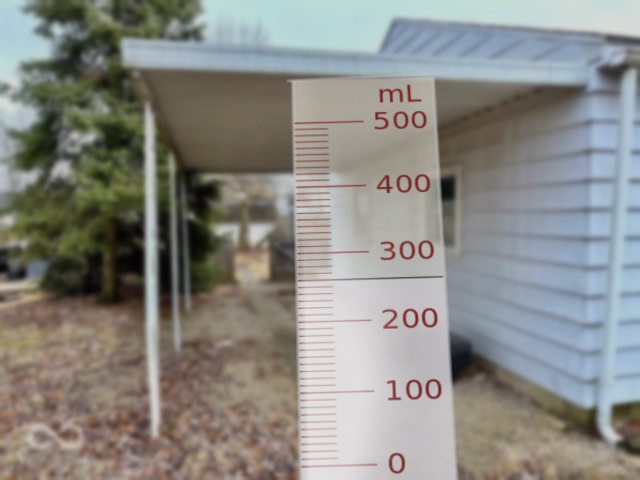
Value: 260 mL
